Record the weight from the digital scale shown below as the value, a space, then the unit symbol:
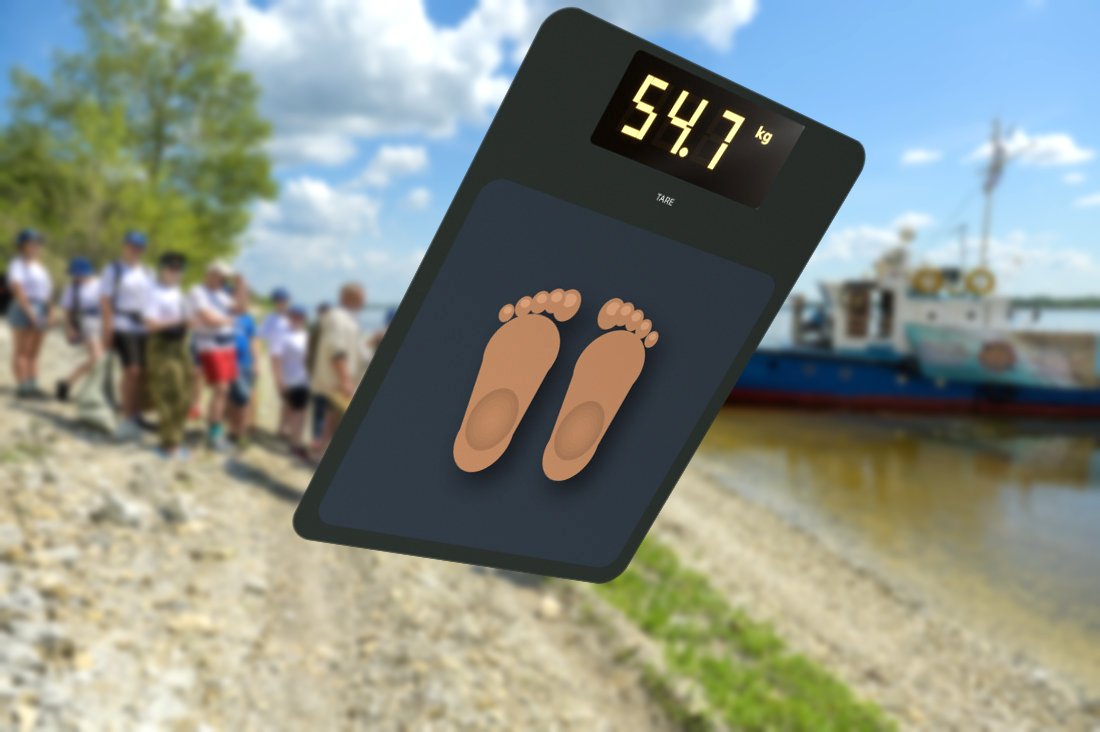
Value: 54.7 kg
